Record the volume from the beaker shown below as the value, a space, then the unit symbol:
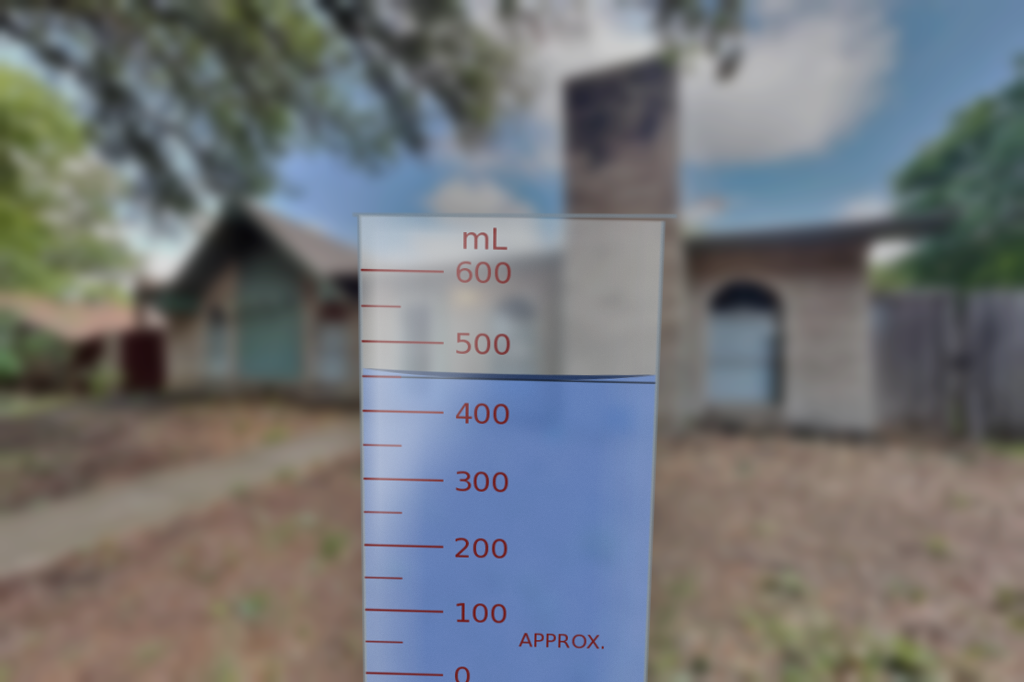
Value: 450 mL
